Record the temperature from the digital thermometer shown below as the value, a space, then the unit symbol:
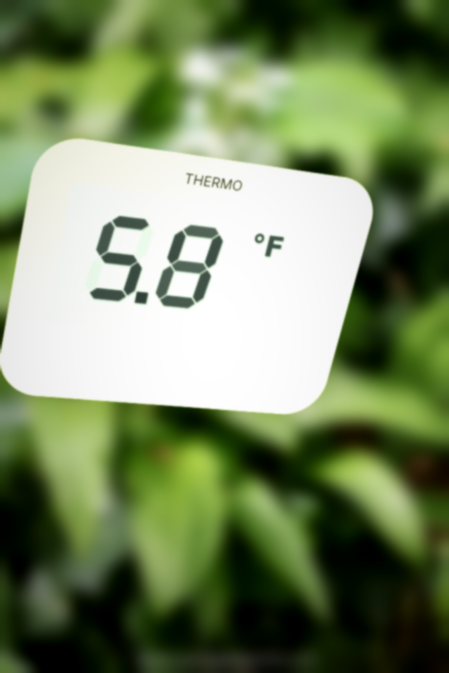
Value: 5.8 °F
